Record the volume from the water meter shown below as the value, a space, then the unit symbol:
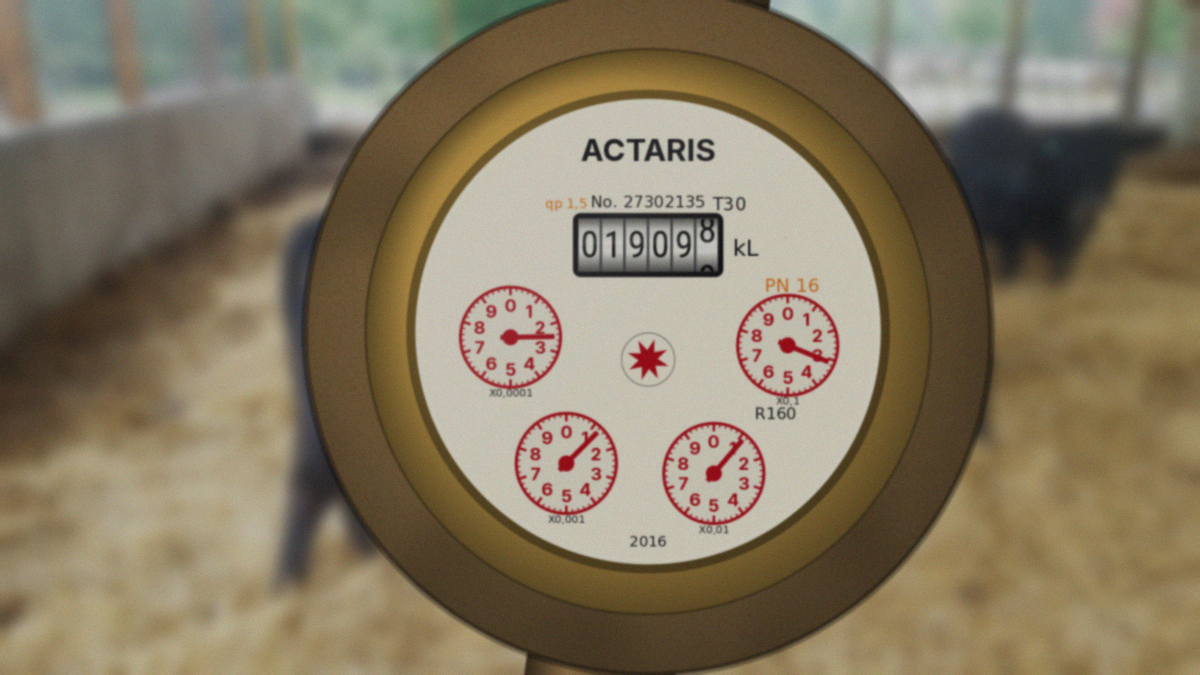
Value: 19098.3112 kL
